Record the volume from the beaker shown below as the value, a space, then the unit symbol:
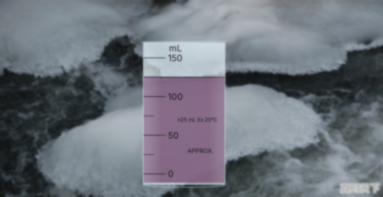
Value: 125 mL
